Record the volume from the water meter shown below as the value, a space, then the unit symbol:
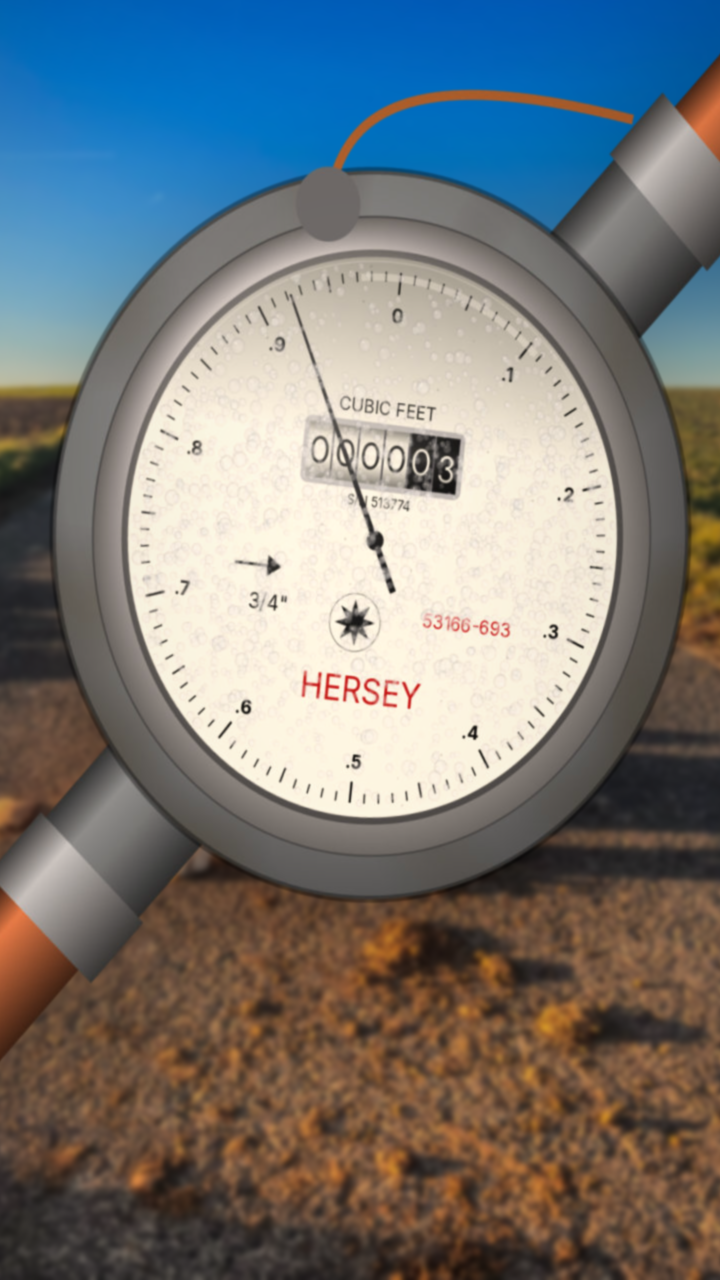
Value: 2.92 ft³
